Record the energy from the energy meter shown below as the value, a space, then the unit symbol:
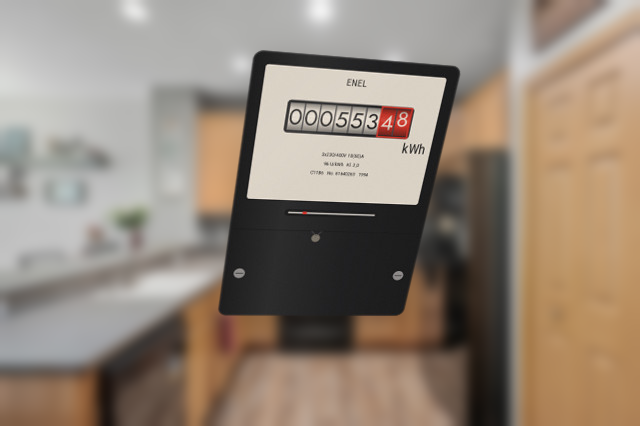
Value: 553.48 kWh
